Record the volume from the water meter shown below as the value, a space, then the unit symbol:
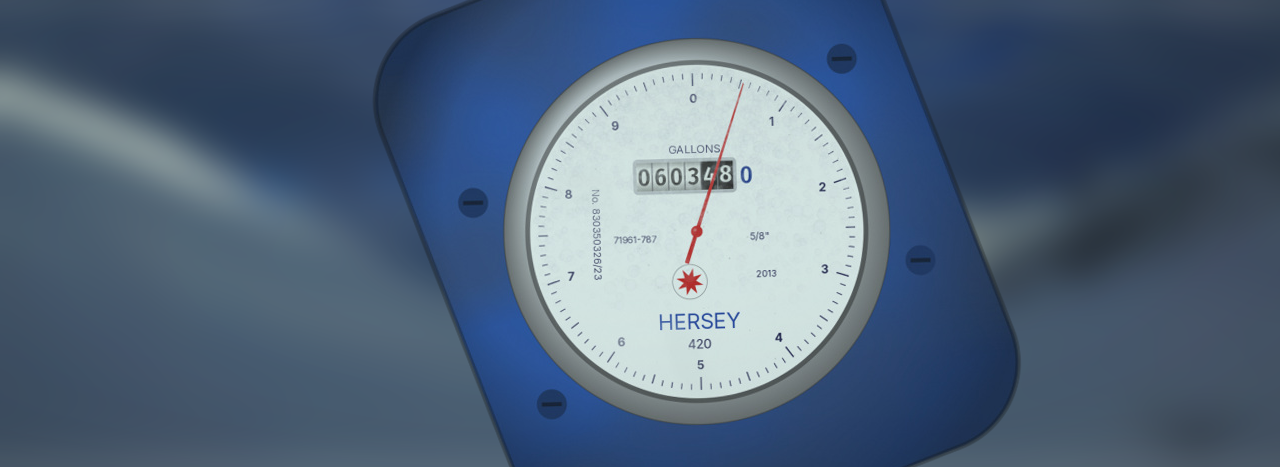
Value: 603480.5 gal
